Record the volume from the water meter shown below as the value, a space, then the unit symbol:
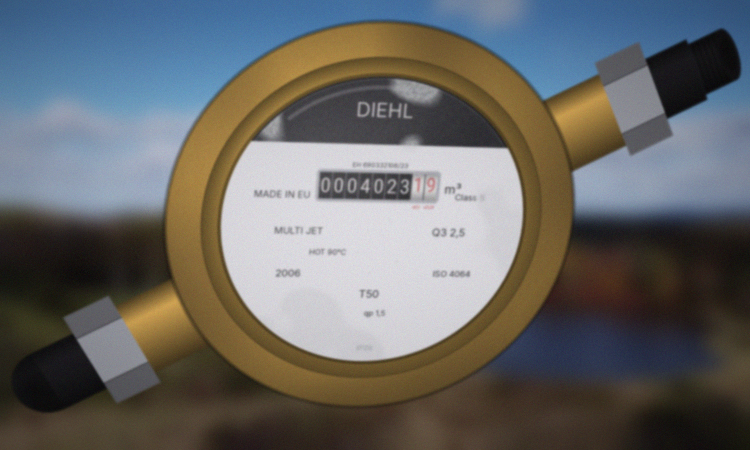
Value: 4023.19 m³
